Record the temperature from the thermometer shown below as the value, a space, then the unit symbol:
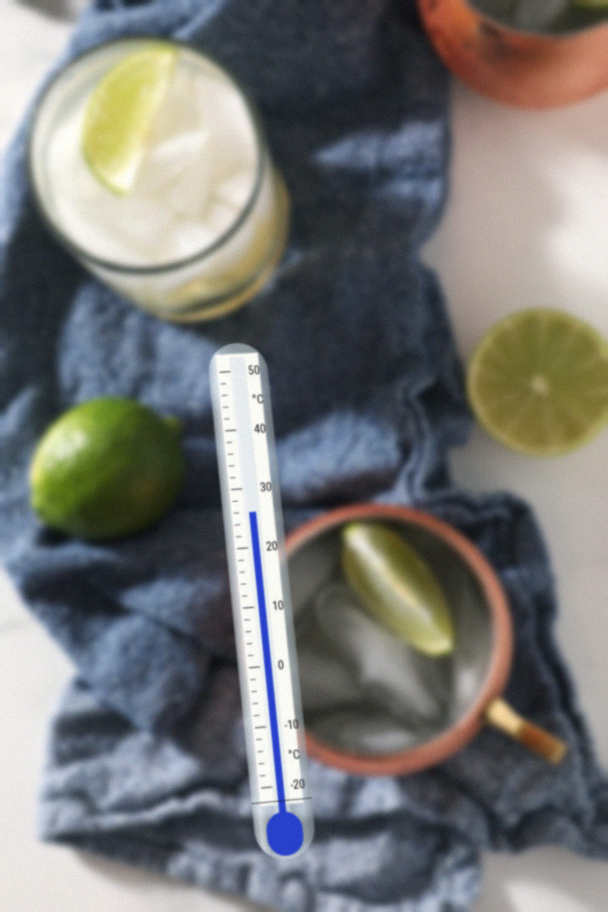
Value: 26 °C
